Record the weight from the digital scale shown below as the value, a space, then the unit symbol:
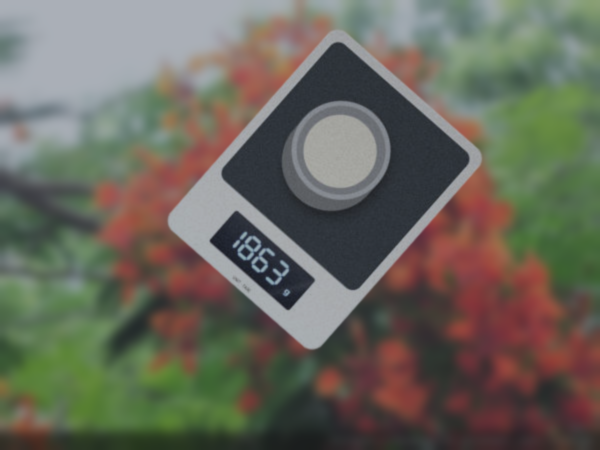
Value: 1863 g
